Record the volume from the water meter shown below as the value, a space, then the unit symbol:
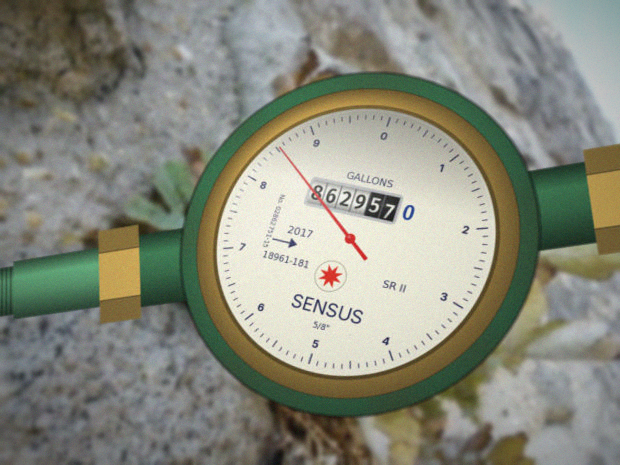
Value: 8629568.5 gal
